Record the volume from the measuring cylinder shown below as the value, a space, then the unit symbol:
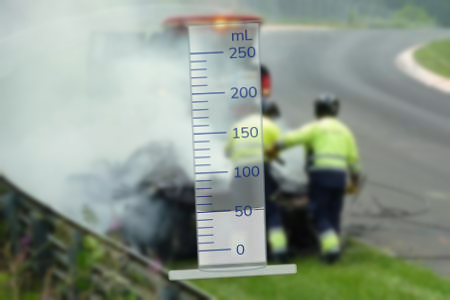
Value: 50 mL
